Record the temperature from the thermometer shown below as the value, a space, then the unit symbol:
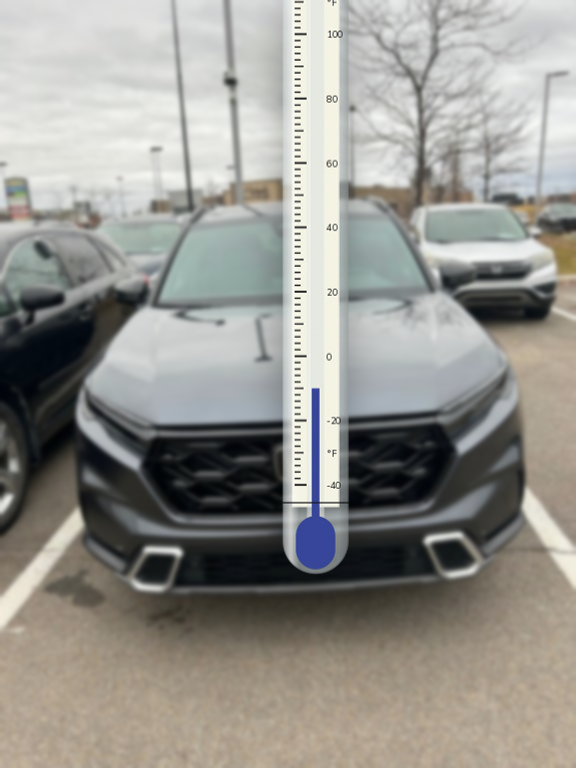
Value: -10 °F
